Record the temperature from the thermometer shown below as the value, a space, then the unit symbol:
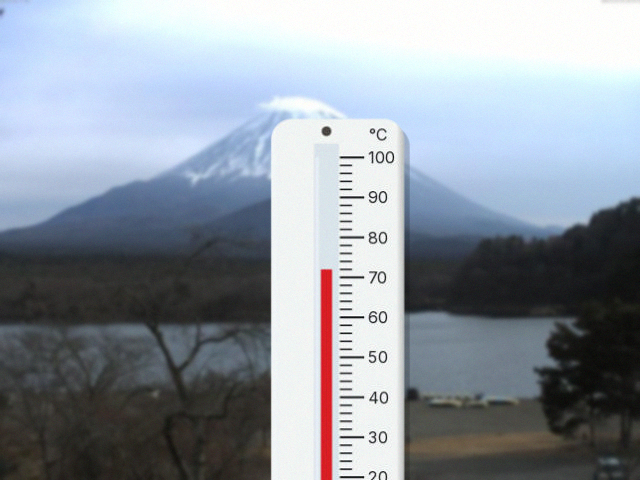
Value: 72 °C
